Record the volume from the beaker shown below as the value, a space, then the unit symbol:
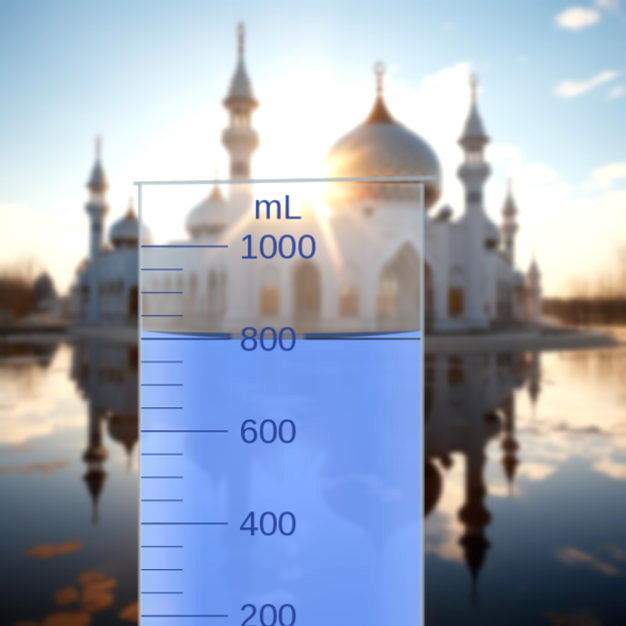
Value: 800 mL
